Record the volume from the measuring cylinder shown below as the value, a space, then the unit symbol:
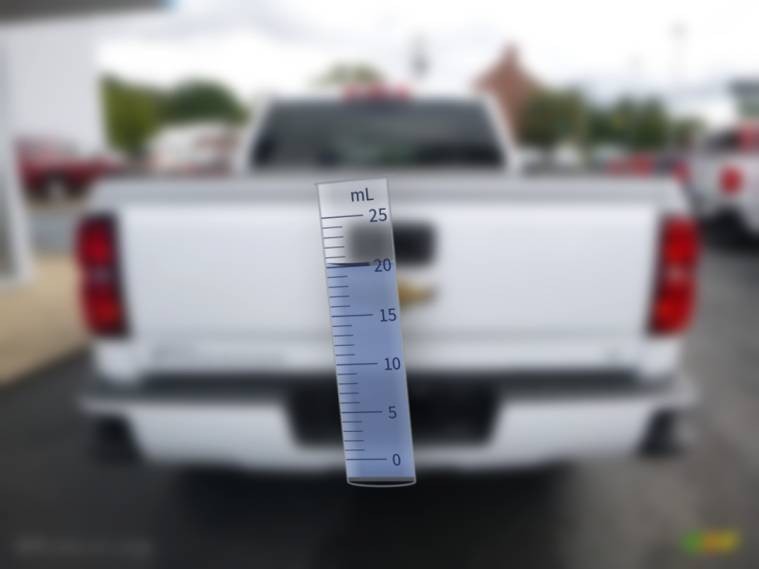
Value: 20 mL
